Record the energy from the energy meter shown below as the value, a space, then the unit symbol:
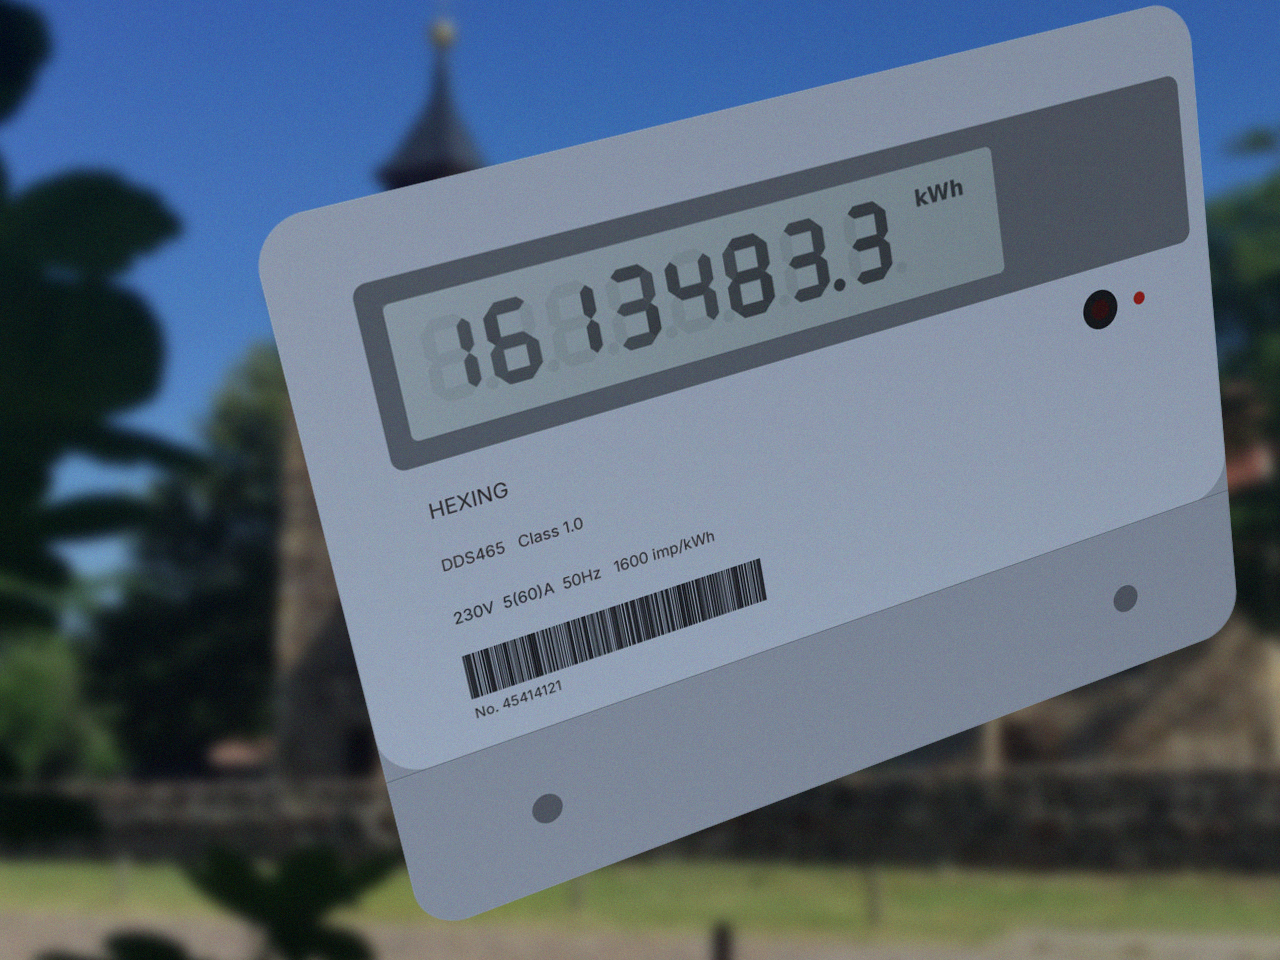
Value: 1613483.3 kWh
